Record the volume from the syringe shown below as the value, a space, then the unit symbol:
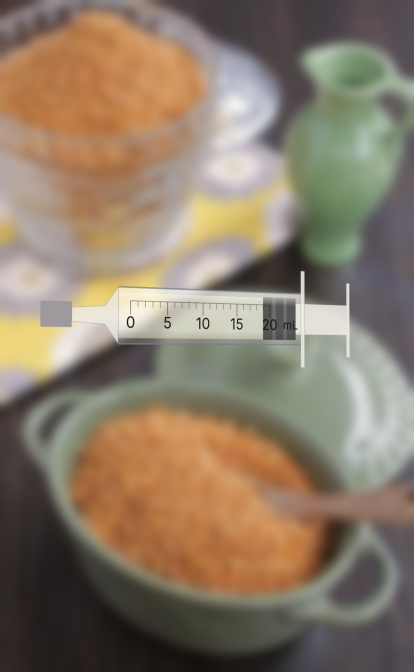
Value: 19 mL
